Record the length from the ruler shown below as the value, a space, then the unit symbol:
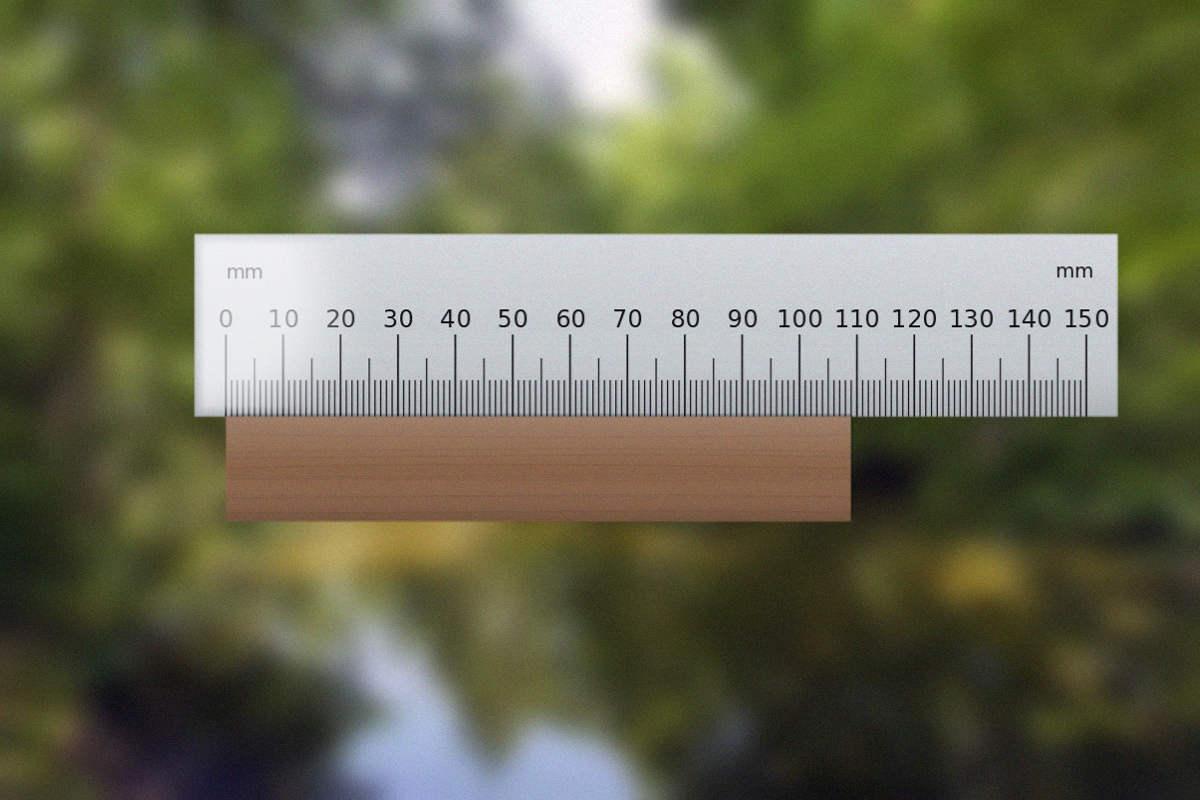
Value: 109 mm
